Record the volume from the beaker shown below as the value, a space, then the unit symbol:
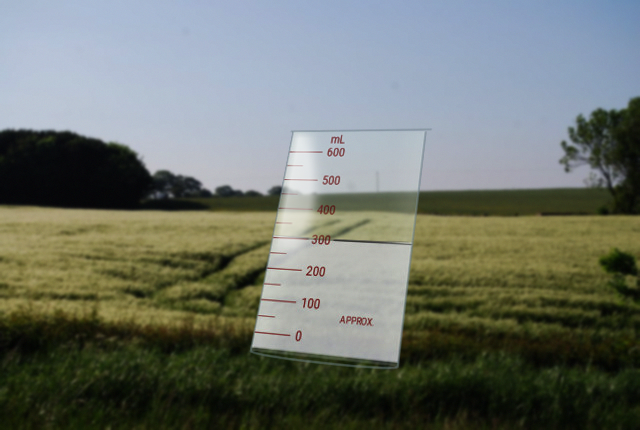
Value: 300 mL
